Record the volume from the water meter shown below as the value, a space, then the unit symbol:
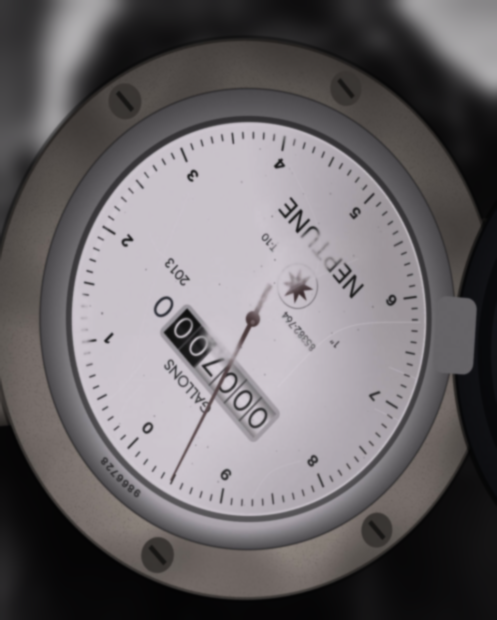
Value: 6999.5 gal
